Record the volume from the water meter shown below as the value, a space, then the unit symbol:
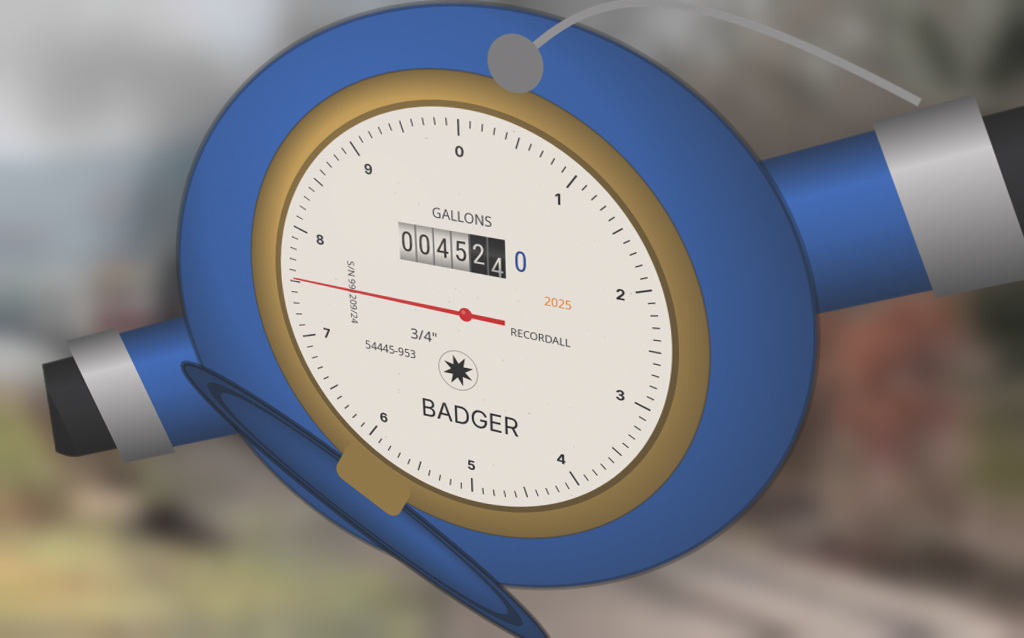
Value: 45237.5 gal
